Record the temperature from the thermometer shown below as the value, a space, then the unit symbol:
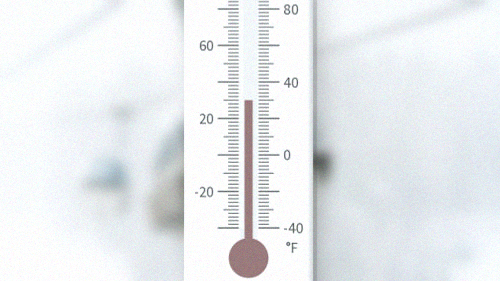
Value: 30 °F
